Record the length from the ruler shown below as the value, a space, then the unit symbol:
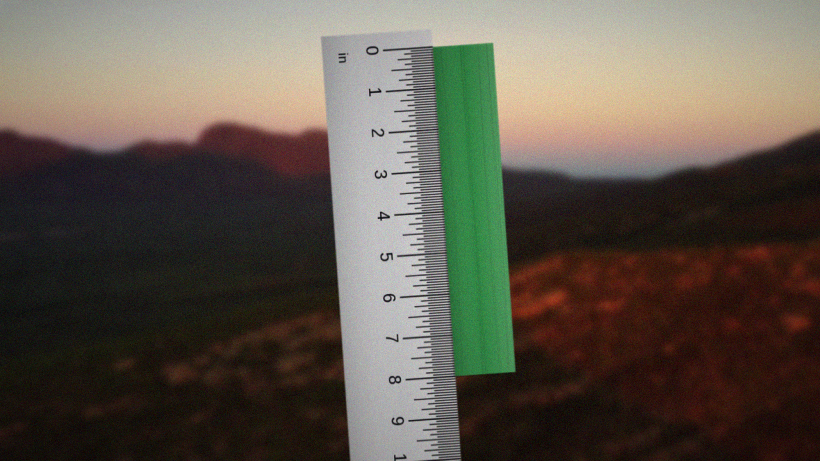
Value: 8 in
